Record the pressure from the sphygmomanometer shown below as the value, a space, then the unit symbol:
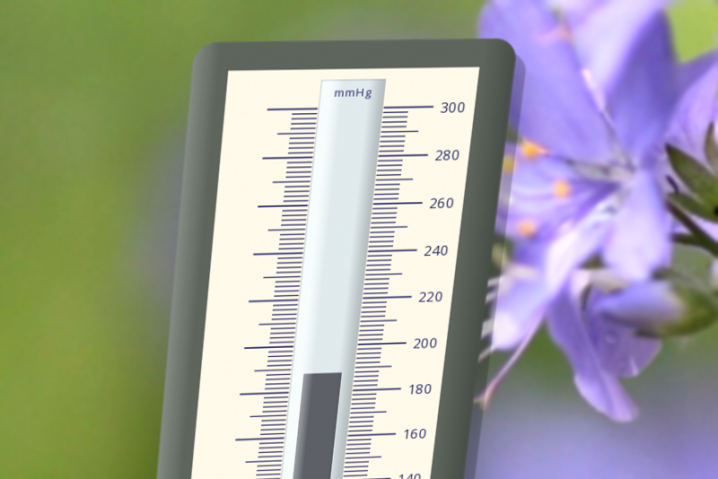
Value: 188 mmHg
